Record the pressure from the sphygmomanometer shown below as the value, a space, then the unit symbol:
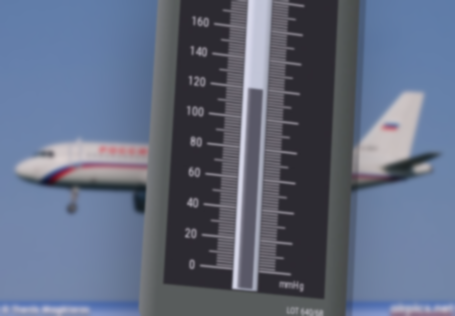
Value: 120 mmHg
